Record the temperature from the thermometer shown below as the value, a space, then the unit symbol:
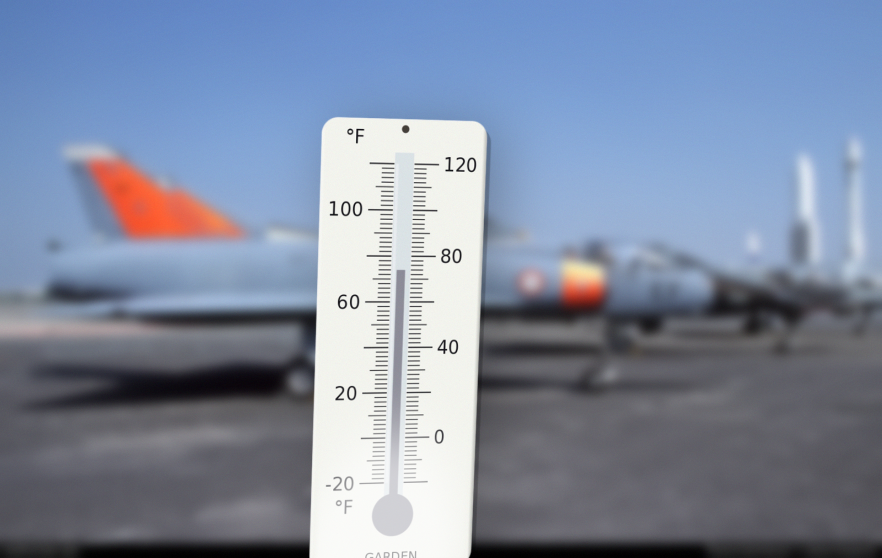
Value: 74 °F
